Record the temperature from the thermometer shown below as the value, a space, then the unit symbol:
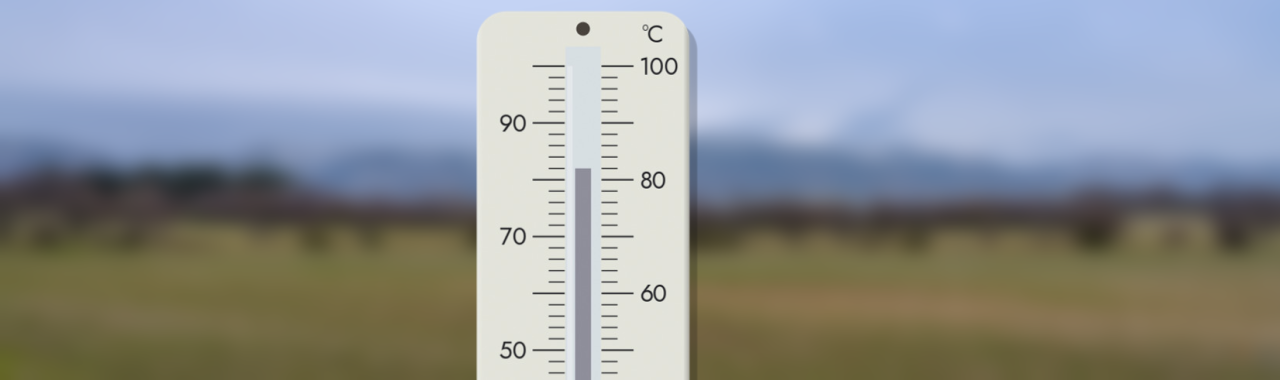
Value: 82 °C
